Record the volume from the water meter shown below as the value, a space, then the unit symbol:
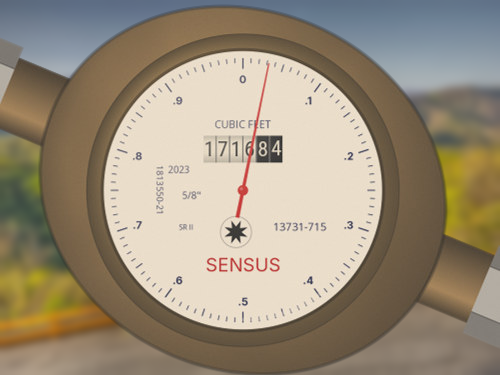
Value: 171684.03 ft³
